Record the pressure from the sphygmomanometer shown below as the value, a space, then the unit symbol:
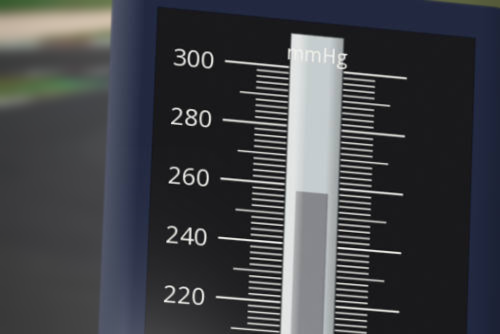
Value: 258 mmHg
